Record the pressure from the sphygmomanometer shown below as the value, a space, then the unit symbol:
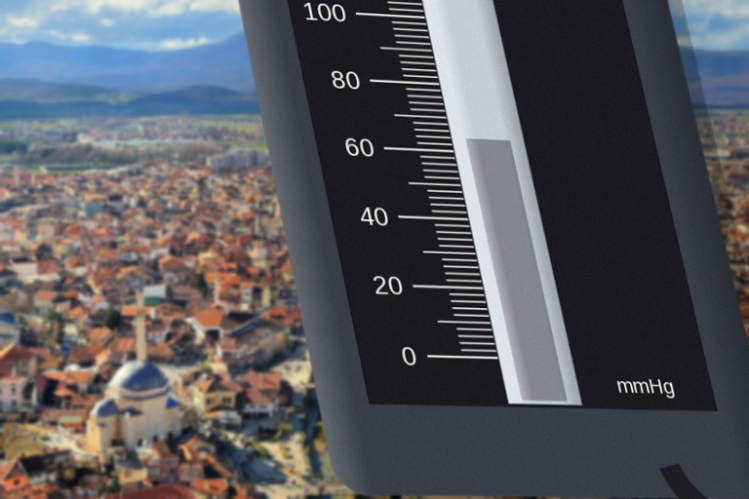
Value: 64 mmHg
